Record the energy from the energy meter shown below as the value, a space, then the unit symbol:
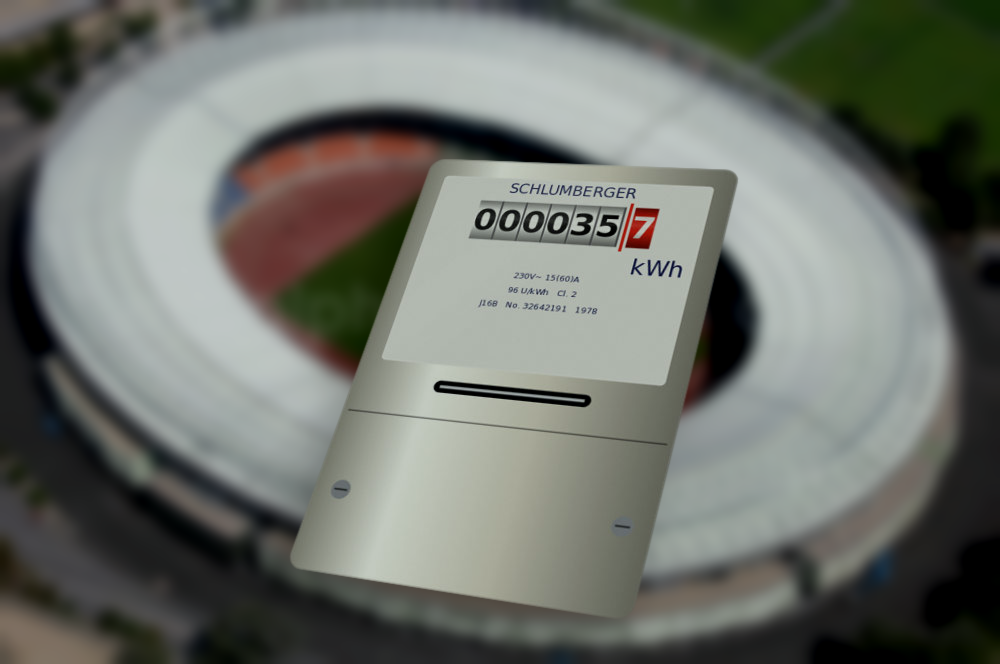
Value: 35.7 kWh
